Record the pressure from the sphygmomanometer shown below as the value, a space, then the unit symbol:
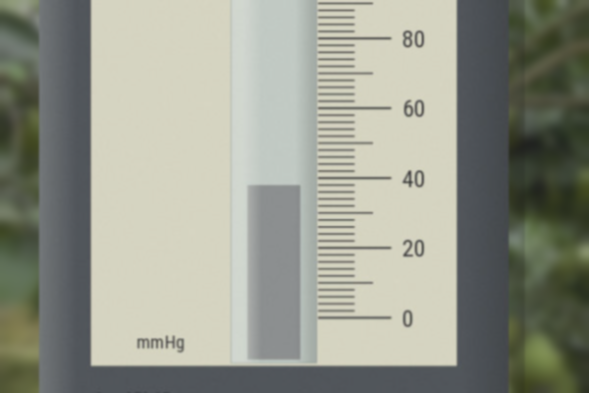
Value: 38 mmHg
